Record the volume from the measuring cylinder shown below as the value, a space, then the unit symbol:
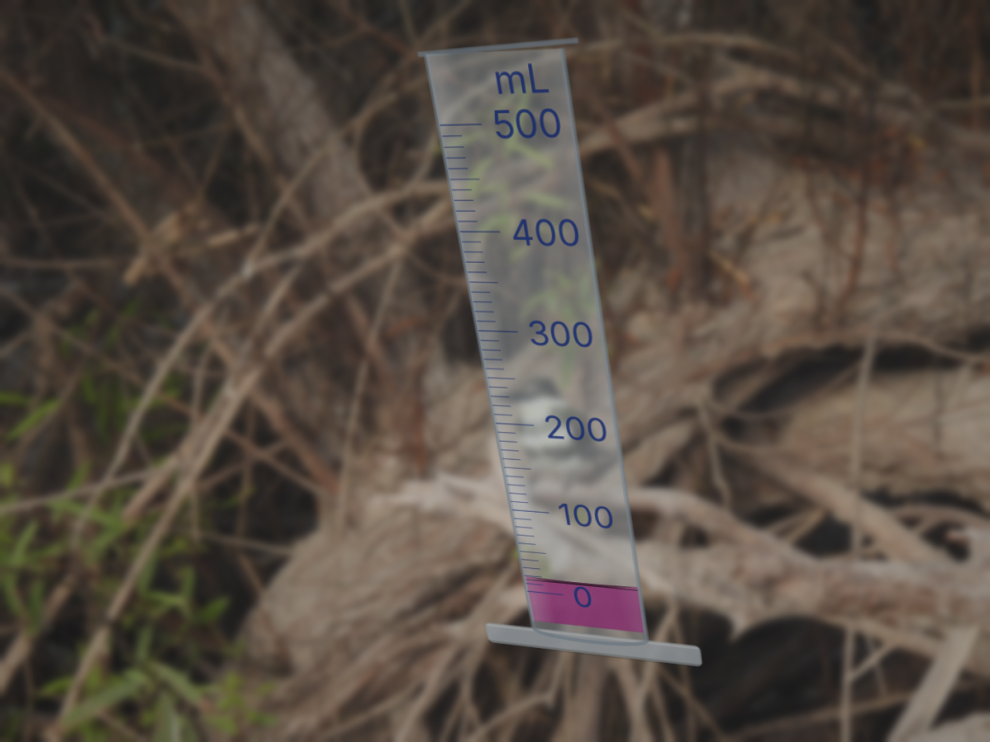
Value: 15 mL
